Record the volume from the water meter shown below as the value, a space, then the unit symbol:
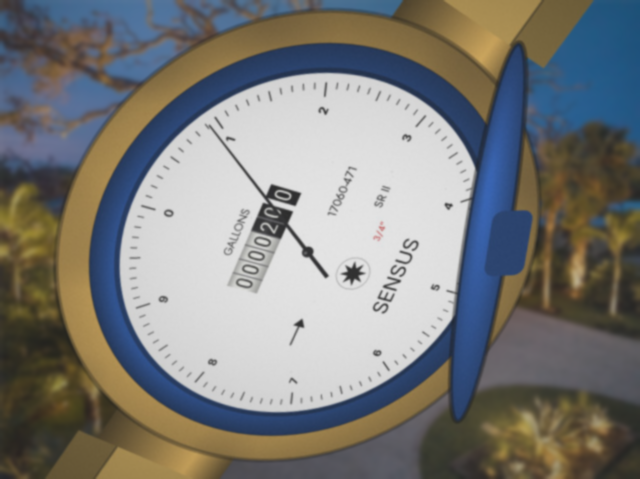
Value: 200.9 gal
